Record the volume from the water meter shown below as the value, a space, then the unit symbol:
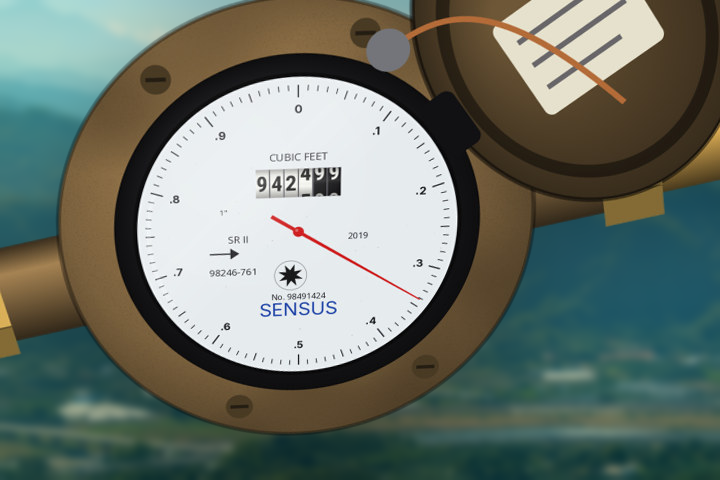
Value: 942499.34 ft³
